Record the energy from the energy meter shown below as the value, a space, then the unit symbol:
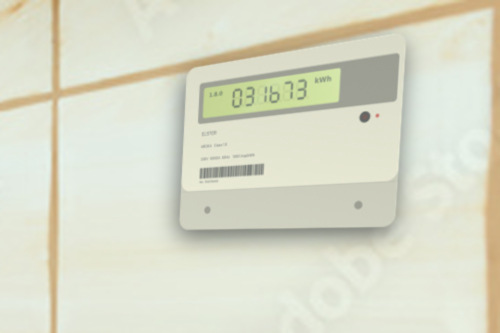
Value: 31673 kWh
